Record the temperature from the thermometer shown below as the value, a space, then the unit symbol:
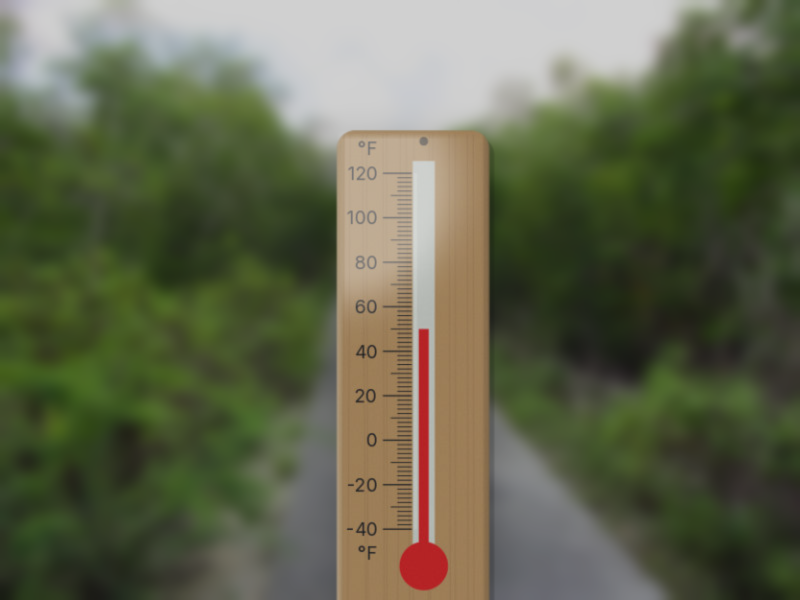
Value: 50 °F
